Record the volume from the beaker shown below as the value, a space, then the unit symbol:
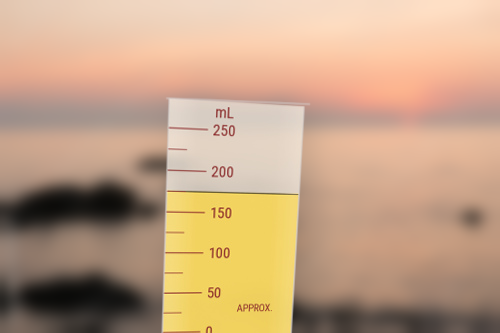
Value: 175 mL
